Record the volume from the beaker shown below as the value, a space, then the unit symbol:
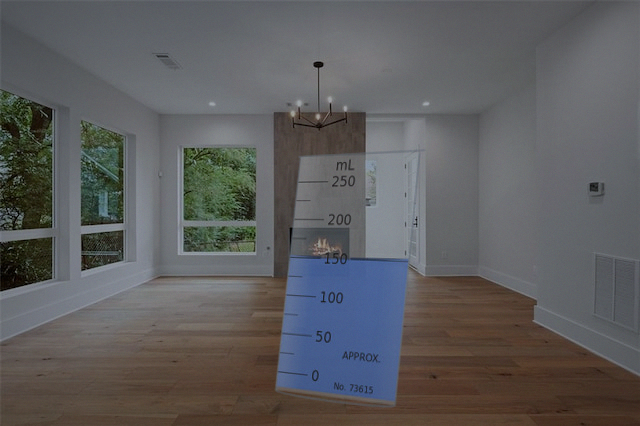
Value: 150 mL
